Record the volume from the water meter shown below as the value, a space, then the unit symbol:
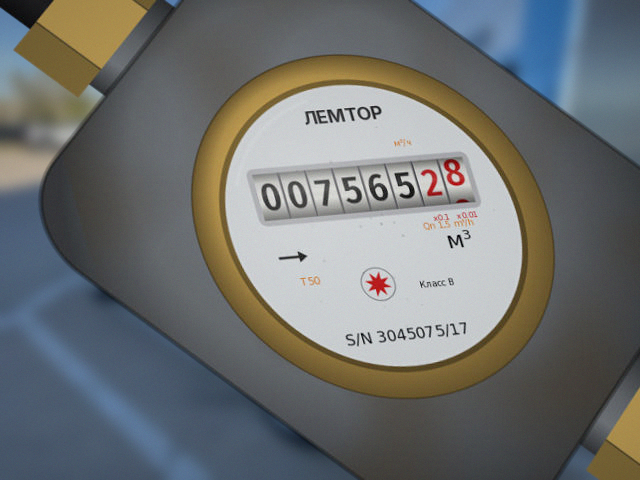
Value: 7565.28 m³
